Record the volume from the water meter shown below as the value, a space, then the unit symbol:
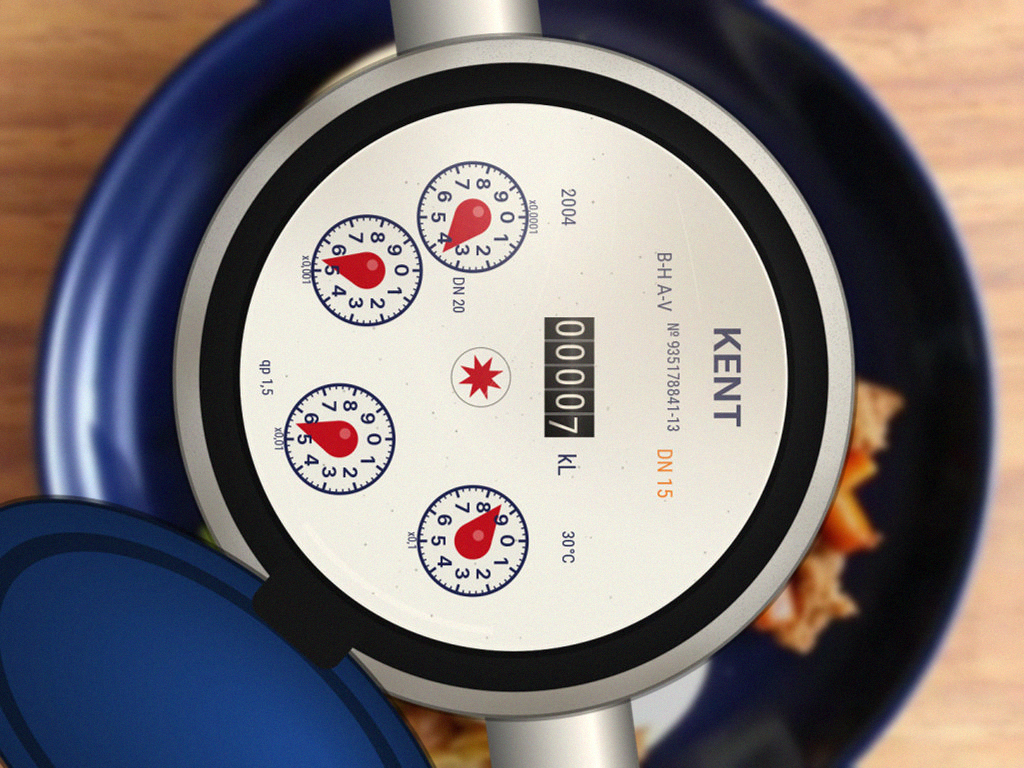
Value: 6.8553 kL
